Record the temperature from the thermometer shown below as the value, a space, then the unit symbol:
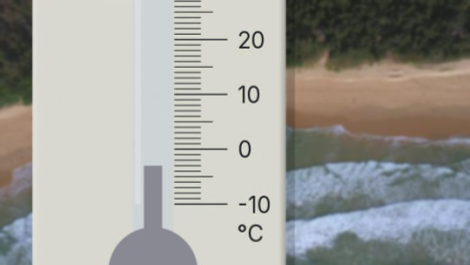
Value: -3 °C
